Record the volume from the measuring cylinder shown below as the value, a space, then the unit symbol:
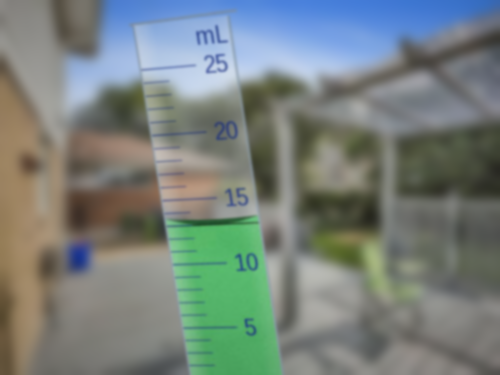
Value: 13 mL
